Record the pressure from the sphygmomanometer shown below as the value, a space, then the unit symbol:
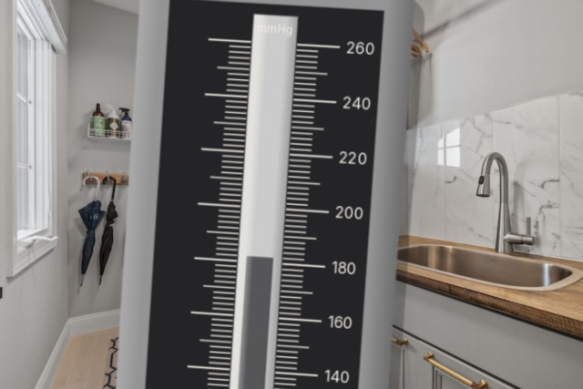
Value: 182 mmHg
